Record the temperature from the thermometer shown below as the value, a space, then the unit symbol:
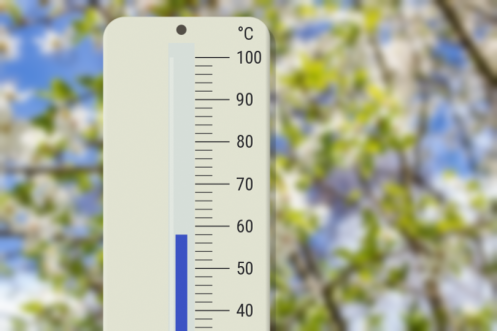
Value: 58 °C
